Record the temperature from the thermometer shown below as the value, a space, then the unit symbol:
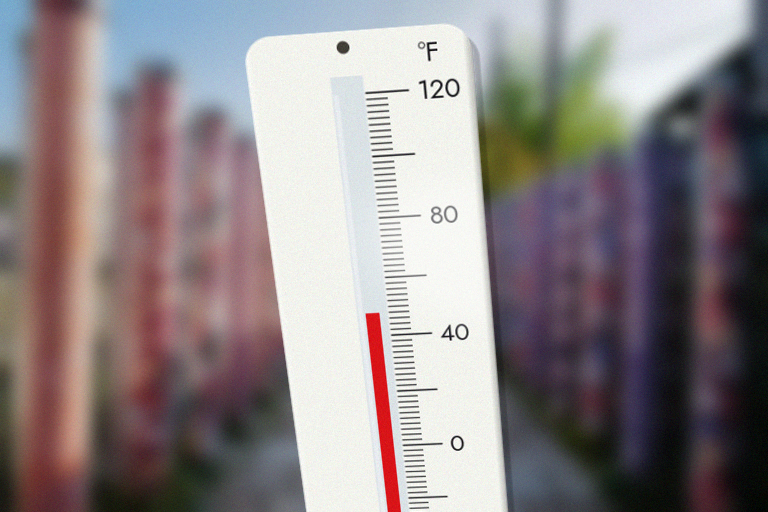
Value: 48 °F
